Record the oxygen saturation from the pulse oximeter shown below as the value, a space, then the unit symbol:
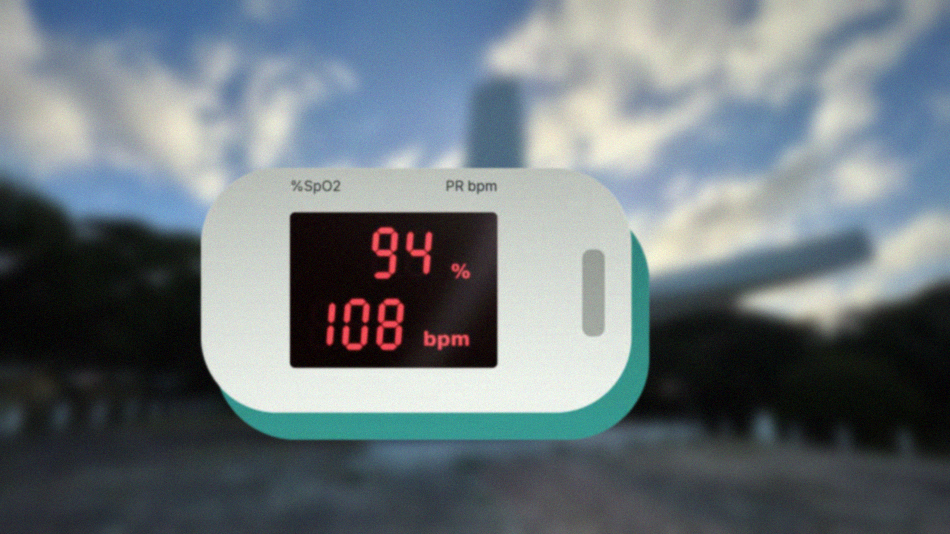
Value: 94 %
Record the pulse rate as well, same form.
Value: 108 bpm
